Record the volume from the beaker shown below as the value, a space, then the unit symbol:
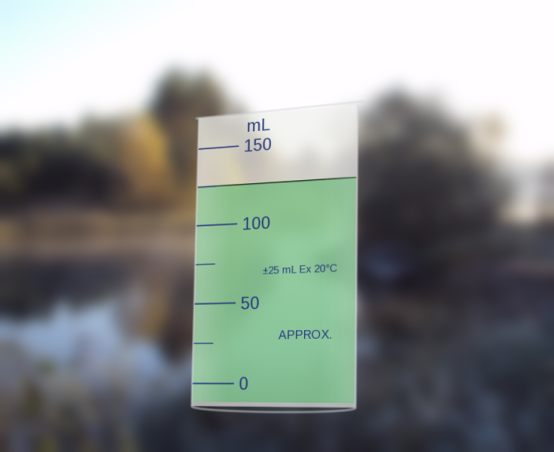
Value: 125 mL
